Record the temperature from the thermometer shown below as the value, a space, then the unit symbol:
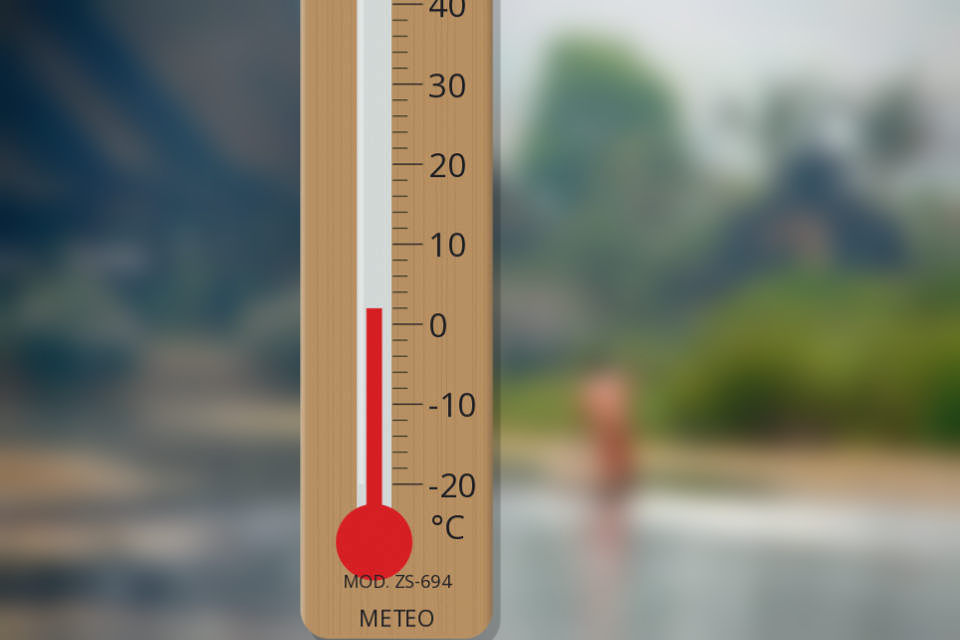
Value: 2 °C
